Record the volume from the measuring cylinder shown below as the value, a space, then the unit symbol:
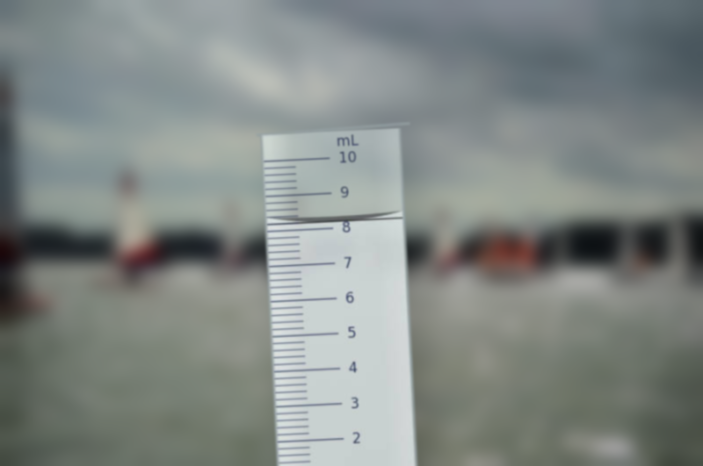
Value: 8.2 mL
